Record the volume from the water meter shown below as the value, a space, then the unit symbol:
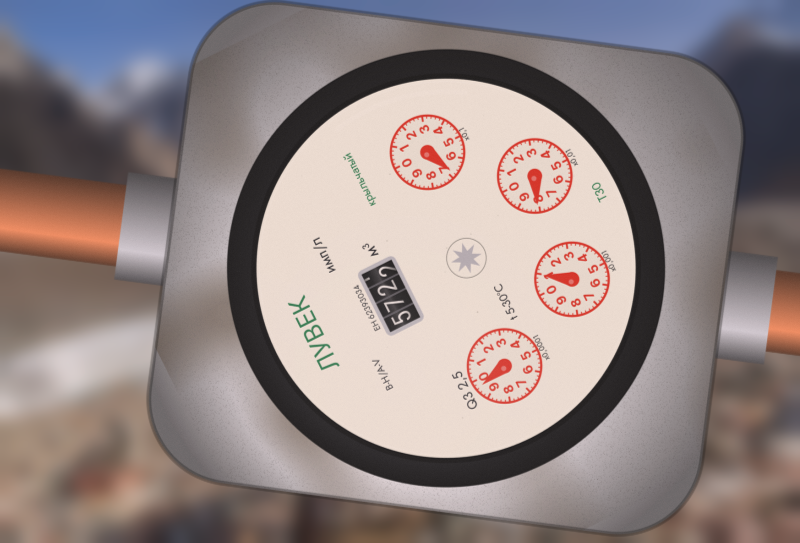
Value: 5721.6809 m³
